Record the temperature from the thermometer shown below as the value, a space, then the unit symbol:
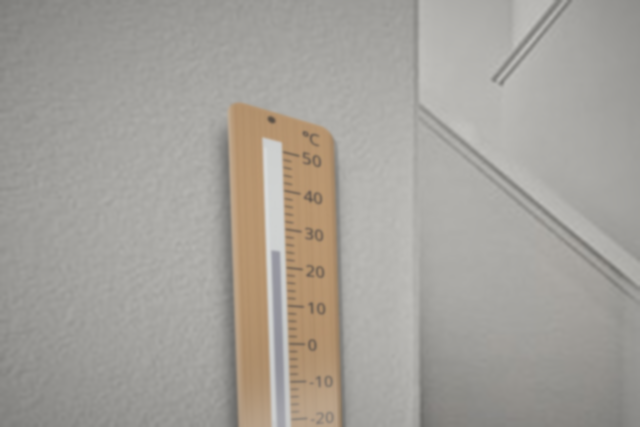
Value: 24 °C
